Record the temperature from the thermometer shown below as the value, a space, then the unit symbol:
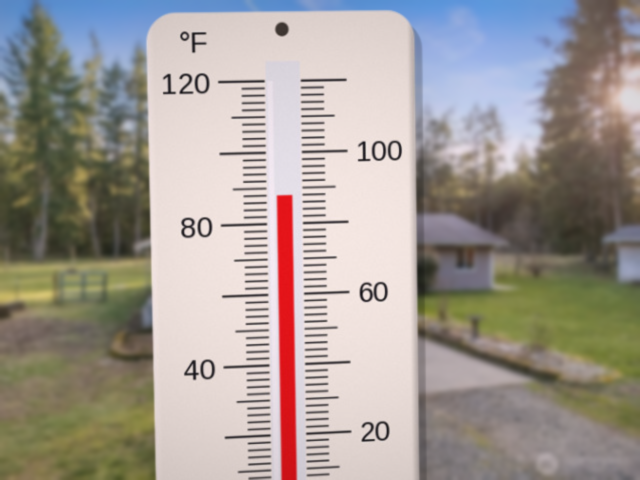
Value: 88 °F
